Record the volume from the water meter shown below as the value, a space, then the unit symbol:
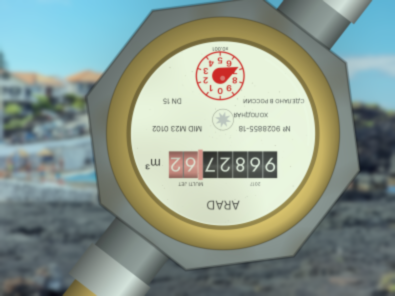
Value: 96827.626 m³
